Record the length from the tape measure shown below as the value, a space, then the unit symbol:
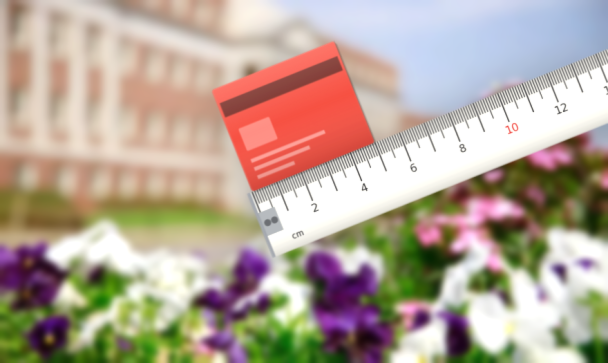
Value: 5 cm
